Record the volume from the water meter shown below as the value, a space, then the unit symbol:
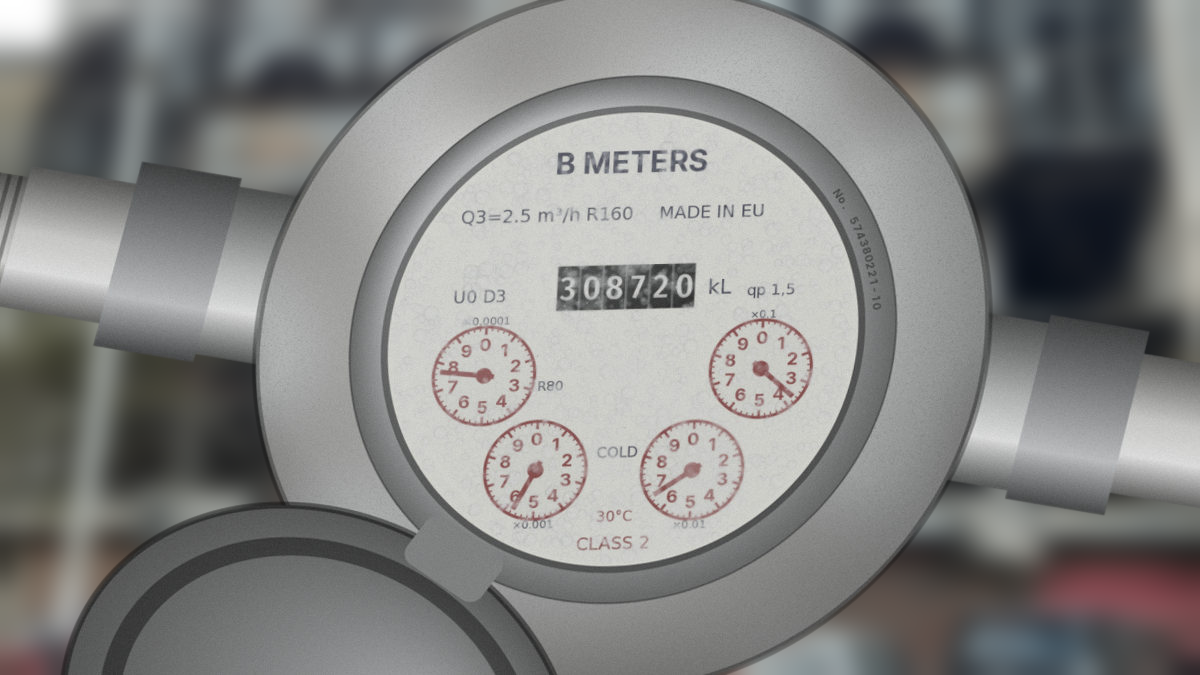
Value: 308720.3657 kL
